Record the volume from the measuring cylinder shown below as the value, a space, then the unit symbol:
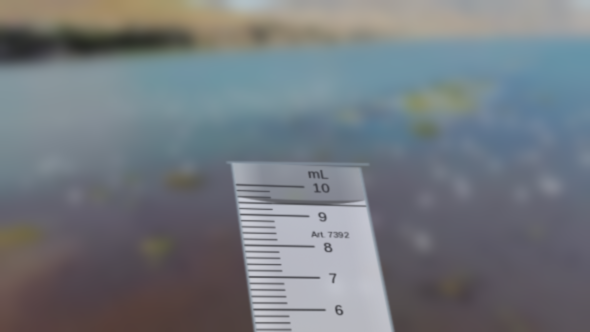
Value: 9.4 mL
